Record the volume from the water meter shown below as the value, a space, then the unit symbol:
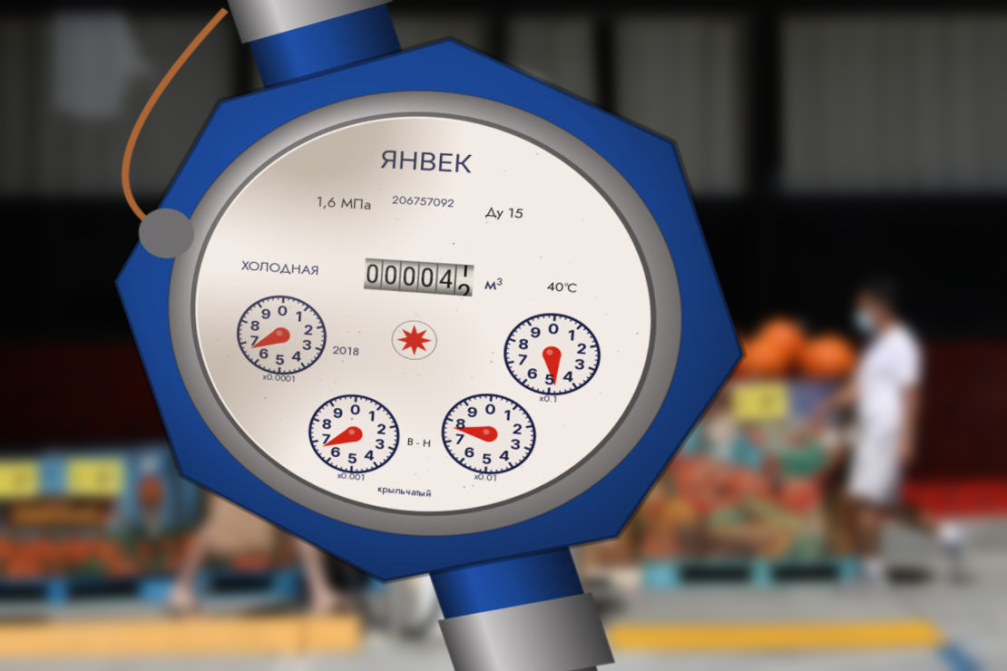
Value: 41.4766 m³
